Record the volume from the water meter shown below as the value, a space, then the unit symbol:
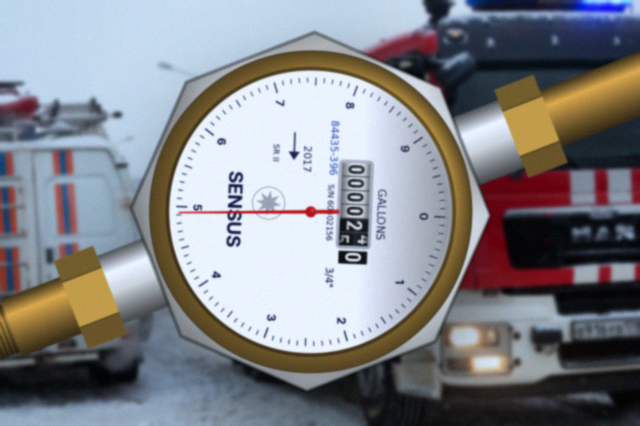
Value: 244.9 gal
